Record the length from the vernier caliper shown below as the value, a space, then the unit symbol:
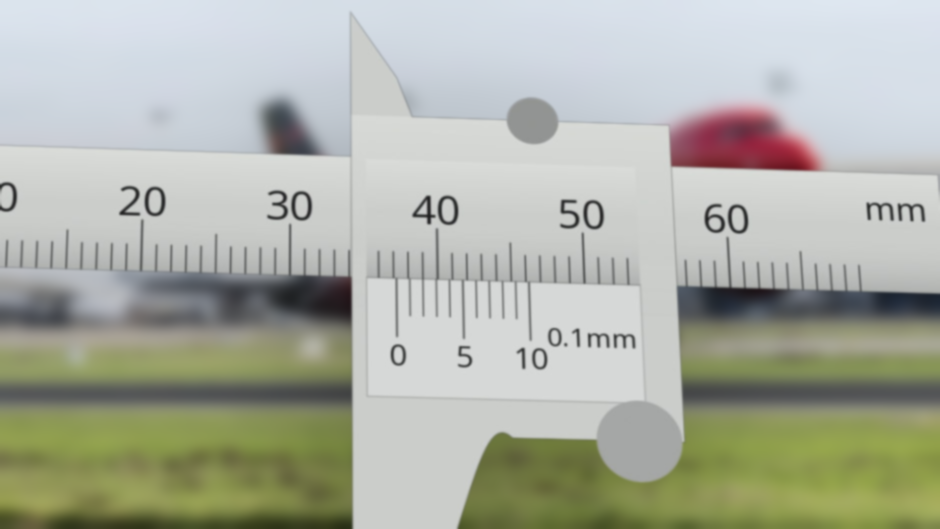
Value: 37.2 mm
